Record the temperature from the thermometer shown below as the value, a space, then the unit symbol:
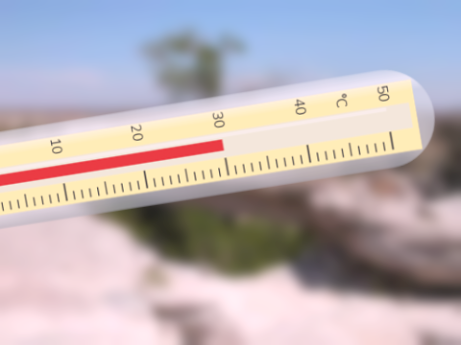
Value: 30 °C
